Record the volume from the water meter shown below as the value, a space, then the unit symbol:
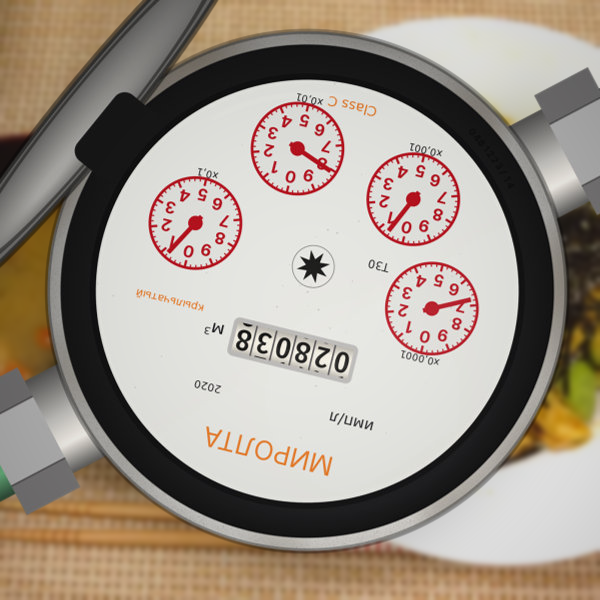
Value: 28038.0806 m³
